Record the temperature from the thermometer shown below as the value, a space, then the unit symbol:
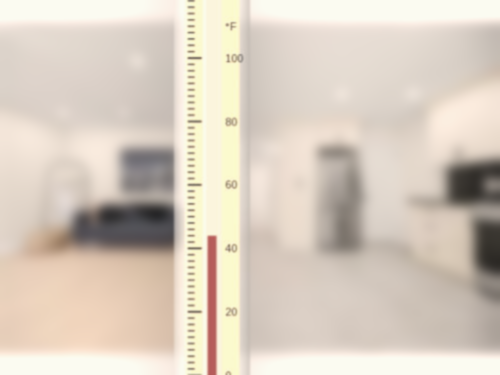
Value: 44 °F
